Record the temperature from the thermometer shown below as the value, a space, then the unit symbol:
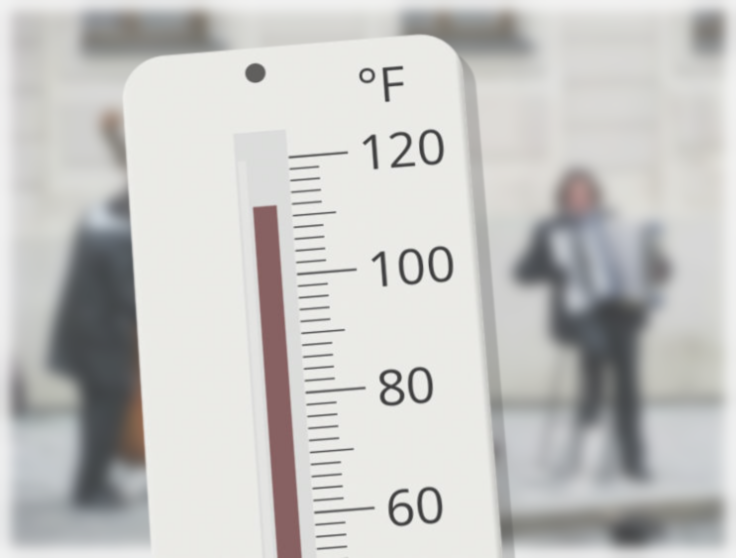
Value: 112 °F
